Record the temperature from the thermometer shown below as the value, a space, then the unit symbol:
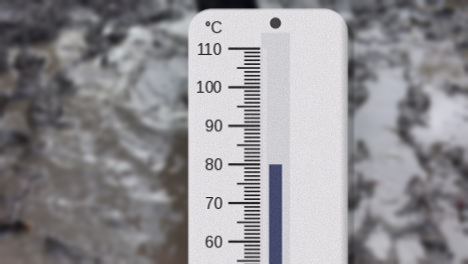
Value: 80 °C
